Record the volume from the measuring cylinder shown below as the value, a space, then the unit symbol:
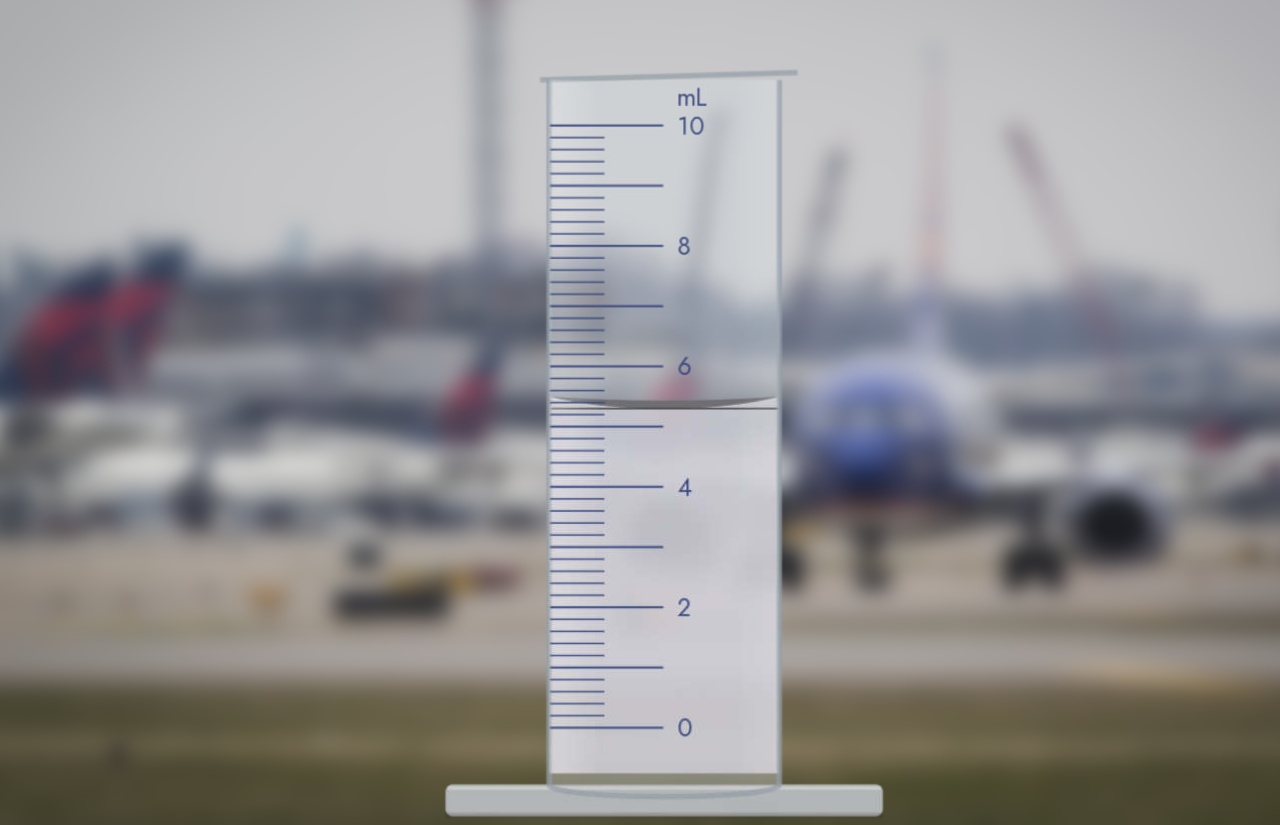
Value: 5.3 mL
